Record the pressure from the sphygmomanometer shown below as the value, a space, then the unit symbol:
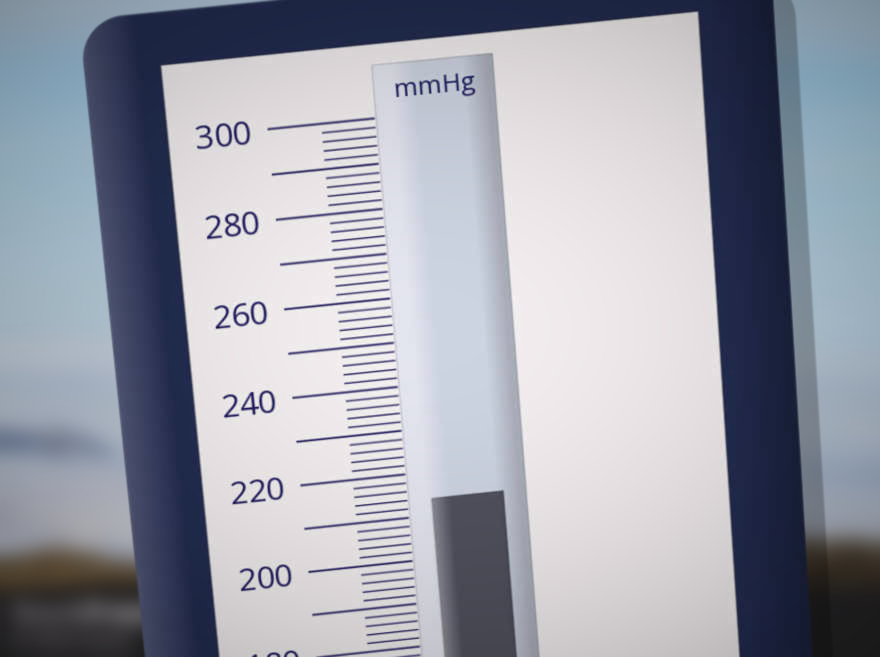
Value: 214 mmHg
